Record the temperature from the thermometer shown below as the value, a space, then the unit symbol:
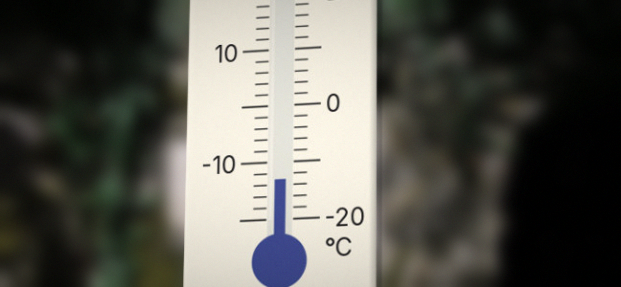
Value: -13 °C
